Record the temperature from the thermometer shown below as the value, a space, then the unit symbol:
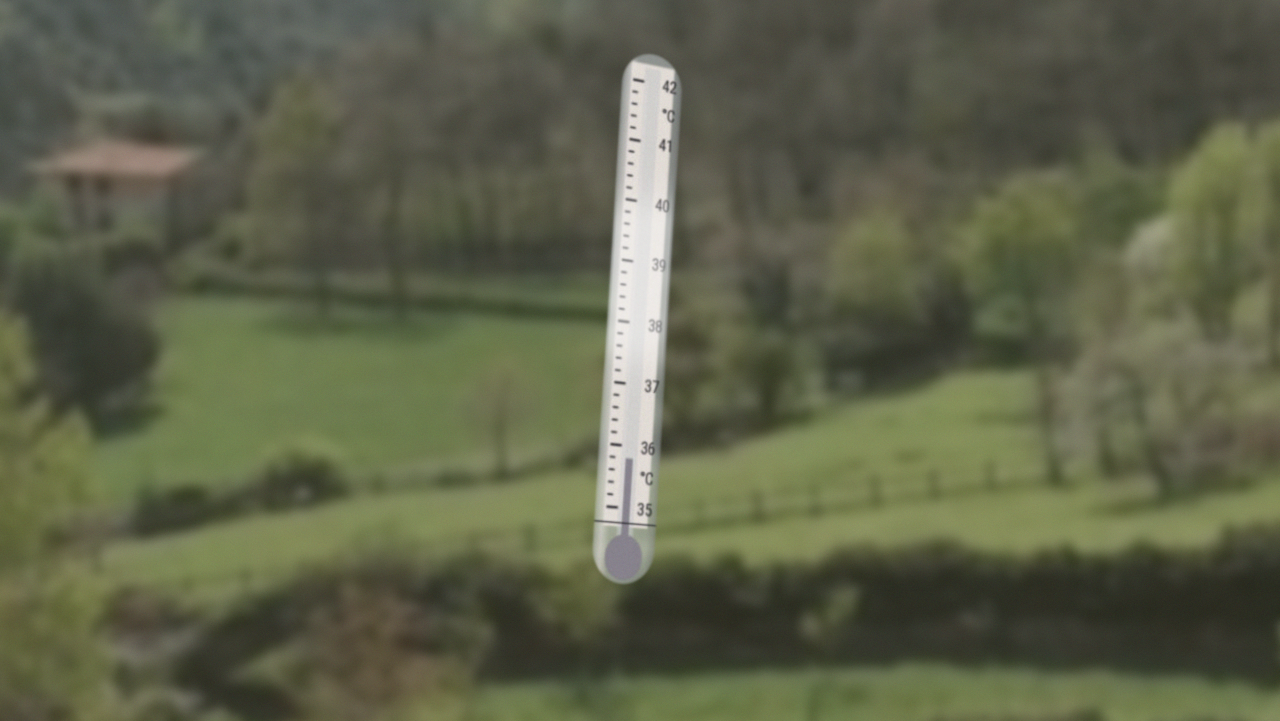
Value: 35.8 °C
